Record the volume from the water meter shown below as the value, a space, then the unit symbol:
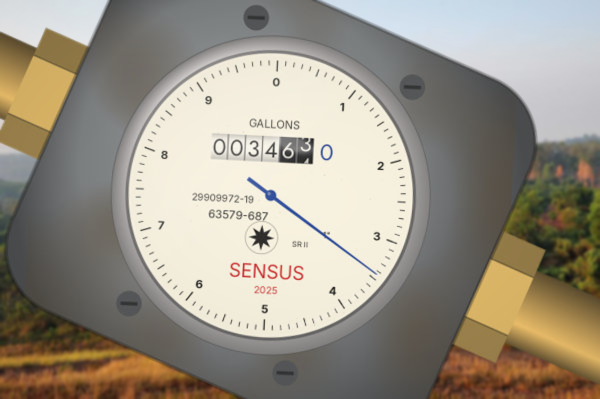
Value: 34633.4 gal
